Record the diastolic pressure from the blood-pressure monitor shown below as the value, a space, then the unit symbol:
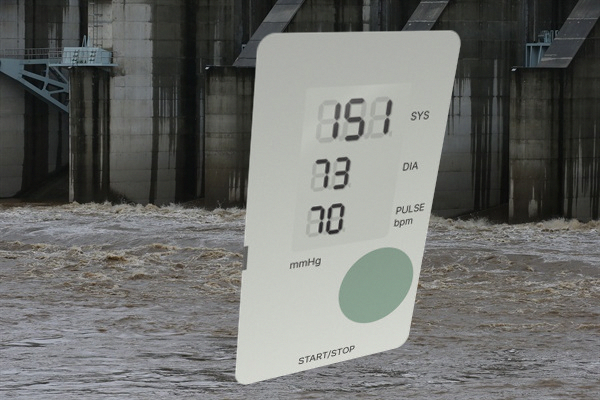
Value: 73 mmHg
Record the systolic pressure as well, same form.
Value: 151 mmHg
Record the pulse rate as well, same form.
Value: 70 bpm
